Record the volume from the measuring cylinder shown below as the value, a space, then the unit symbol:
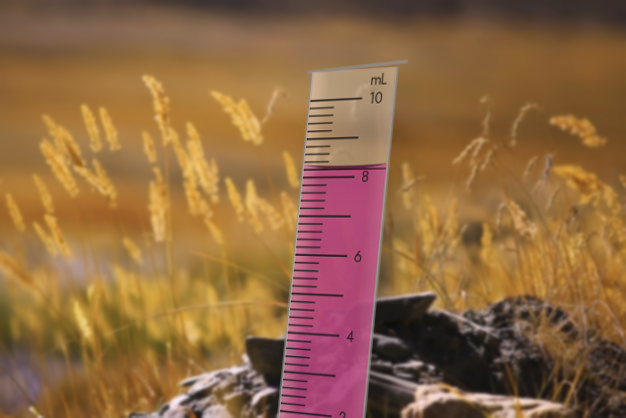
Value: 8.2 mL
